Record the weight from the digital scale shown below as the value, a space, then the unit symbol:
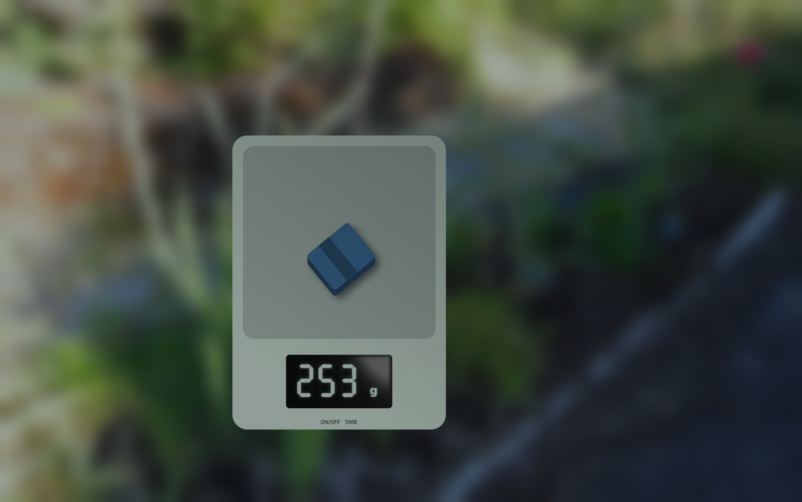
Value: 253 g
